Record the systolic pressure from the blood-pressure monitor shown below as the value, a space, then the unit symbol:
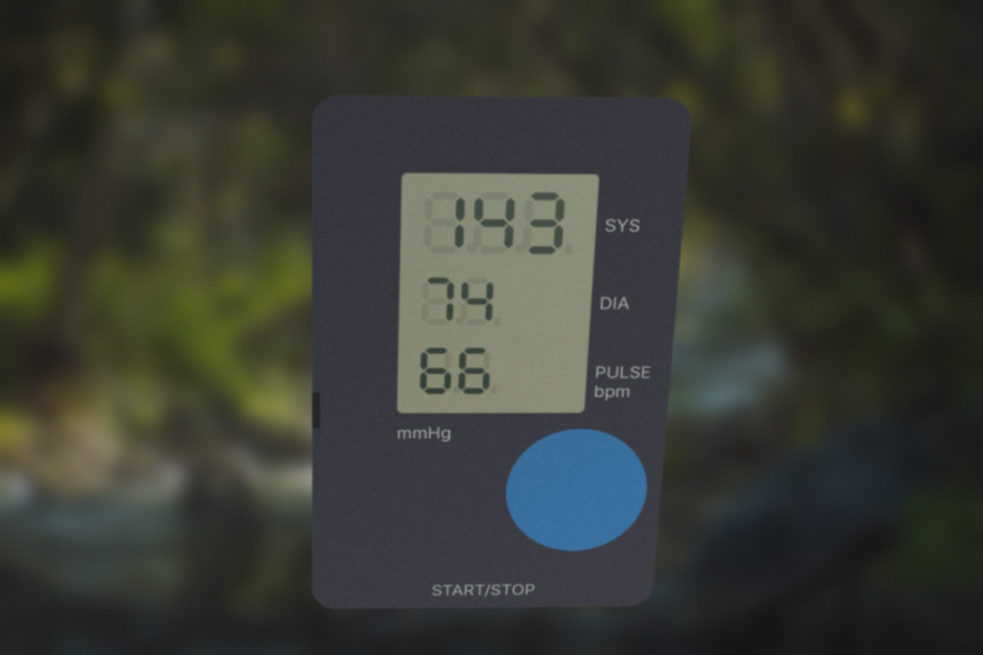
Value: 143 mmHg
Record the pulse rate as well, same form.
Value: 66 bpm
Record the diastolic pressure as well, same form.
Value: 74 mmHg
